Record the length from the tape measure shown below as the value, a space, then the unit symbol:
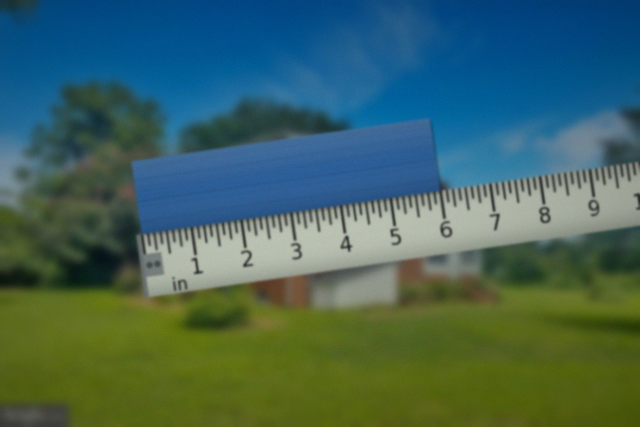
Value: 6 in
